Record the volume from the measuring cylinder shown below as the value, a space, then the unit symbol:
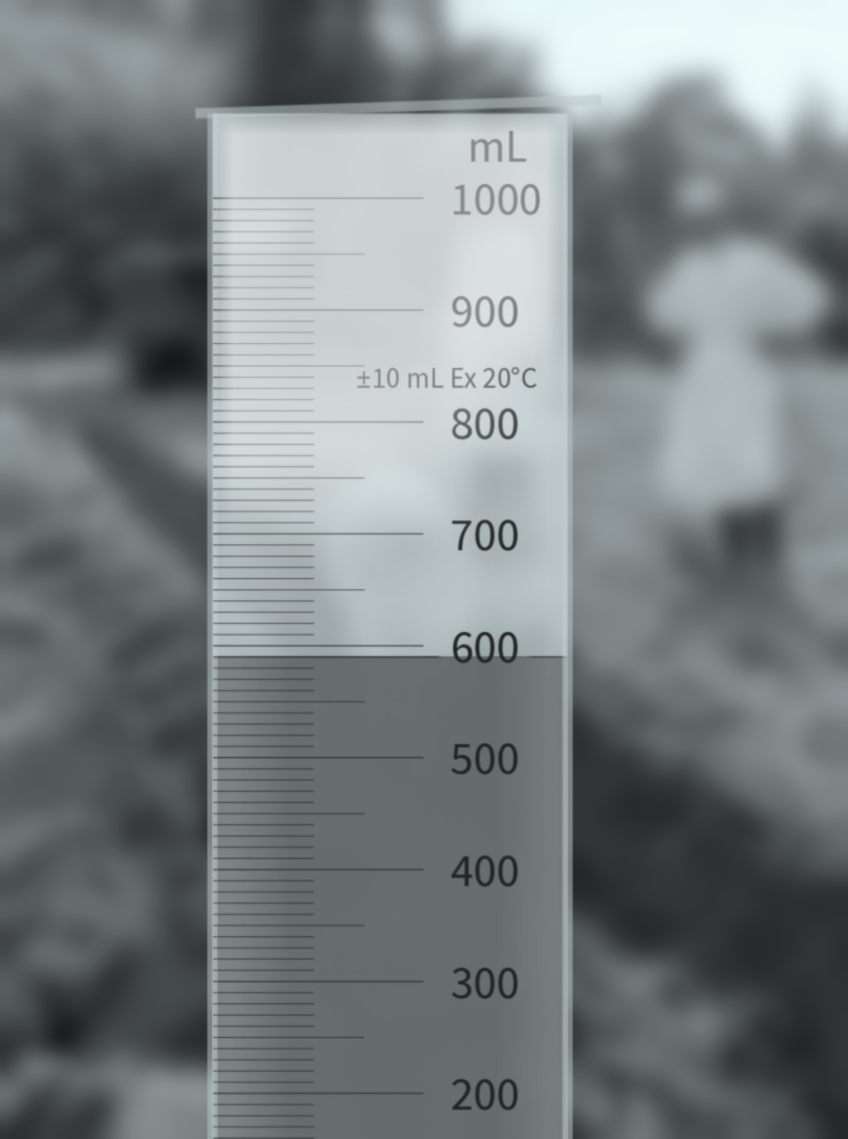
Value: 590 mL
